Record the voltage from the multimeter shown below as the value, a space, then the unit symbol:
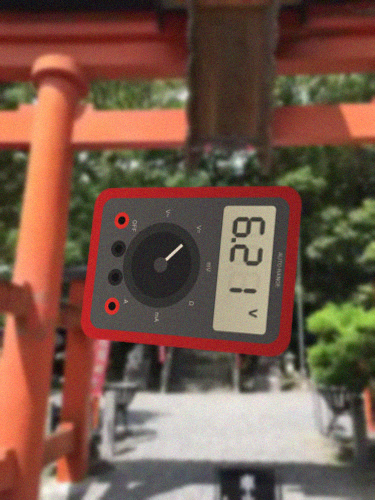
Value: 6.21 V
